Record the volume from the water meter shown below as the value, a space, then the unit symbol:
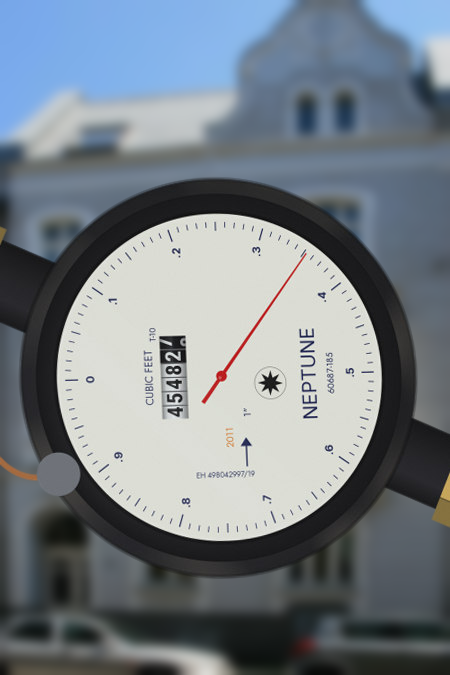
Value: 454827.35 ft³
